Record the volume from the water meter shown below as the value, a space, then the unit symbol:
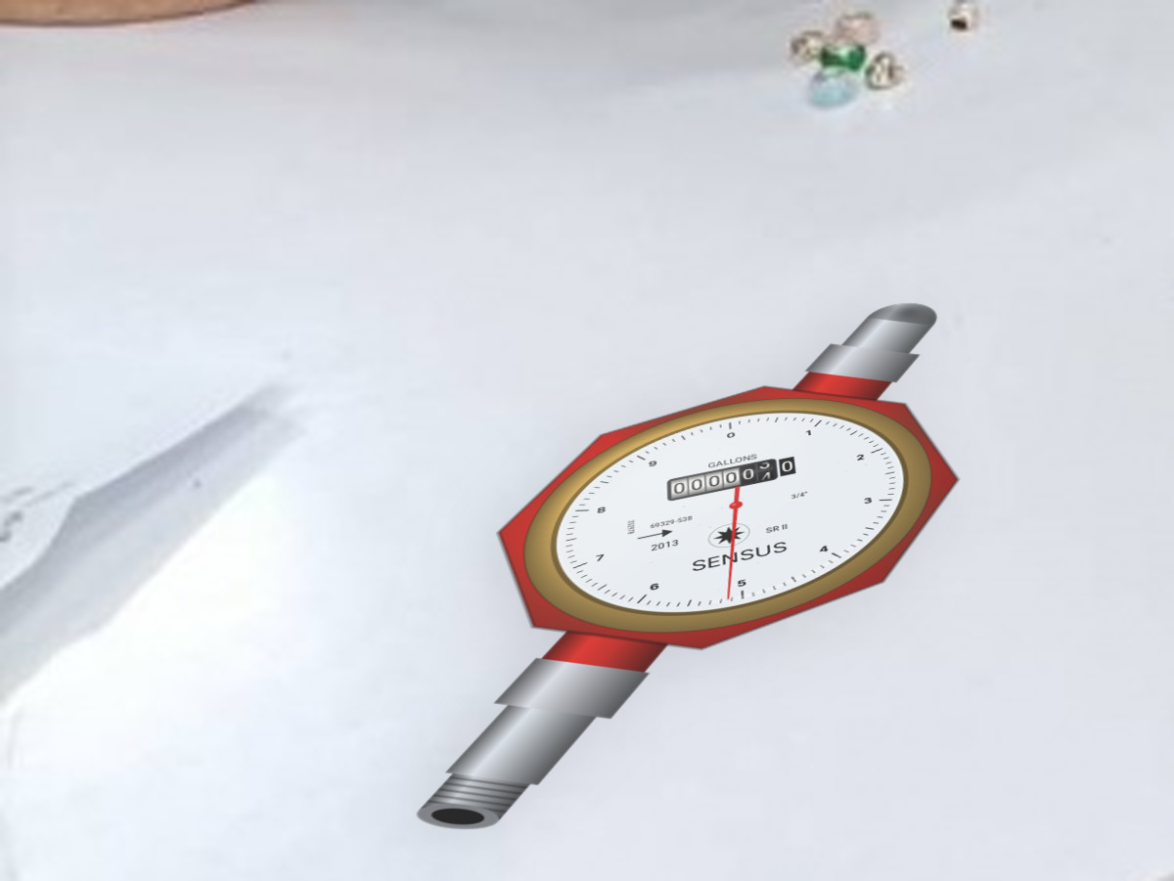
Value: 35.1 gal
